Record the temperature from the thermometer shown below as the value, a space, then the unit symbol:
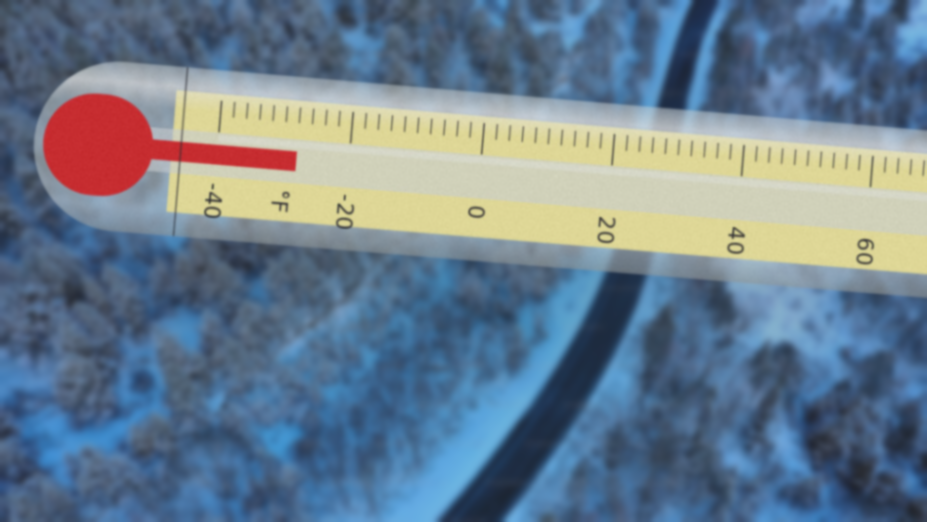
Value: -28 °F
